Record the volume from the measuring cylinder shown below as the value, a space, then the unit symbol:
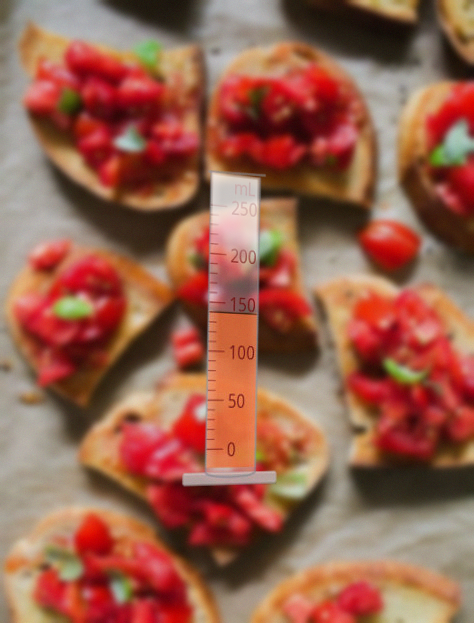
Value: 140 mL
